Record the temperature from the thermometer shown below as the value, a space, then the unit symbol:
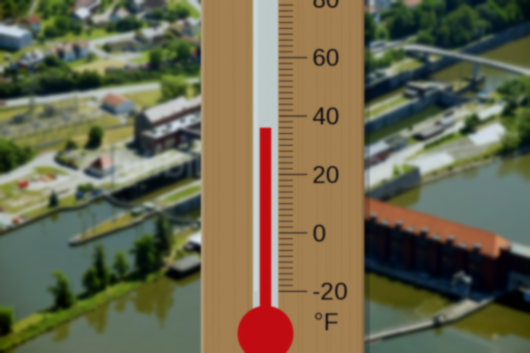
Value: 36 °F
